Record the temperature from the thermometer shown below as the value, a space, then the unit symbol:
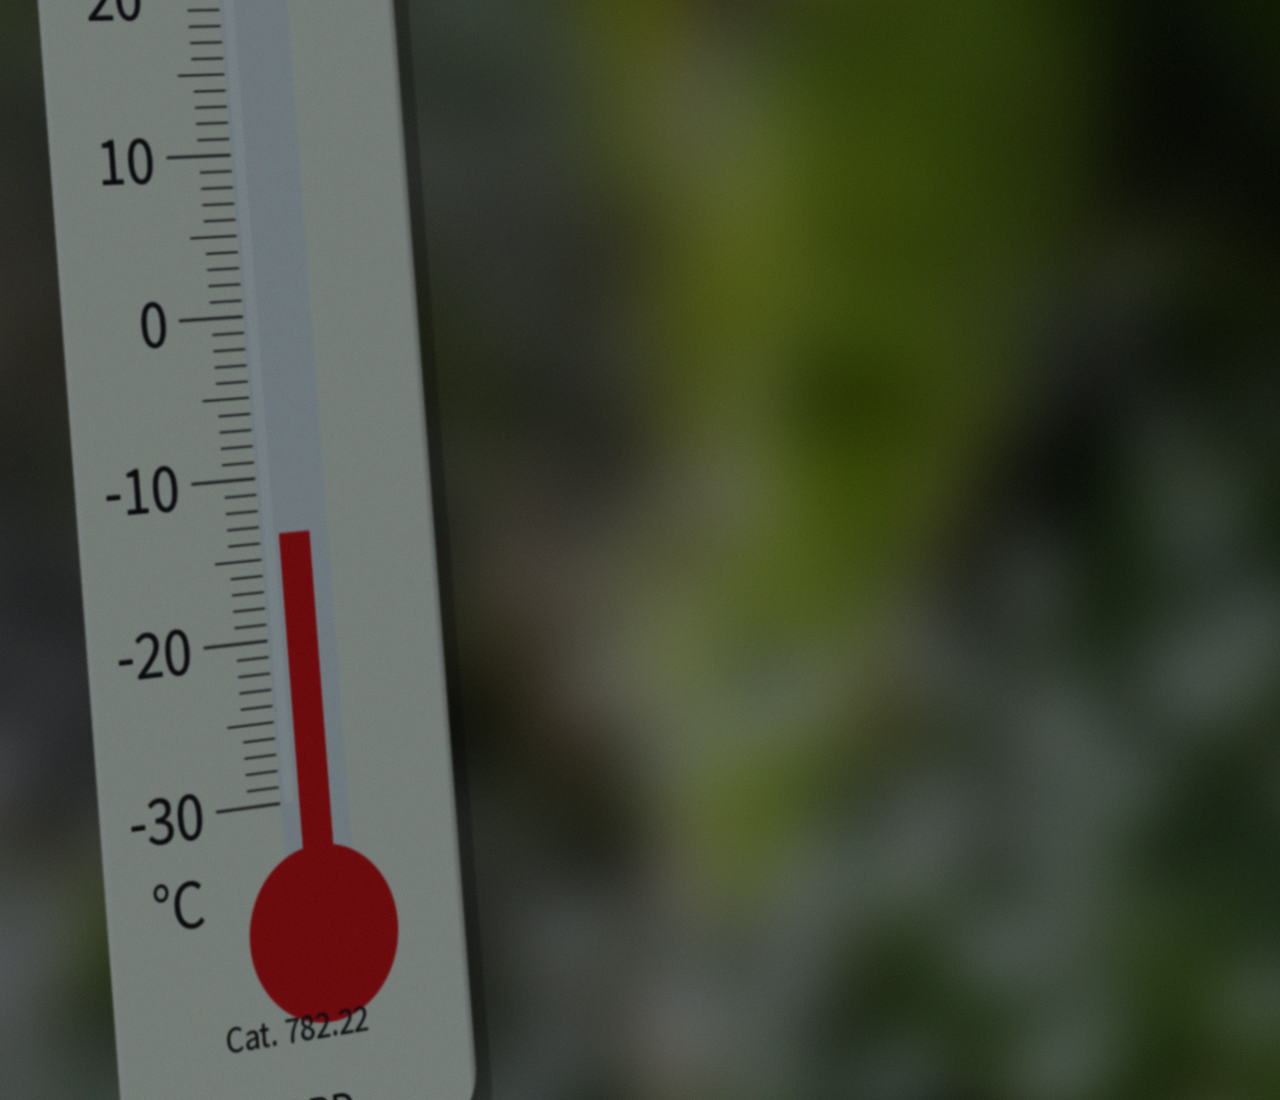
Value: -13.5 °C
